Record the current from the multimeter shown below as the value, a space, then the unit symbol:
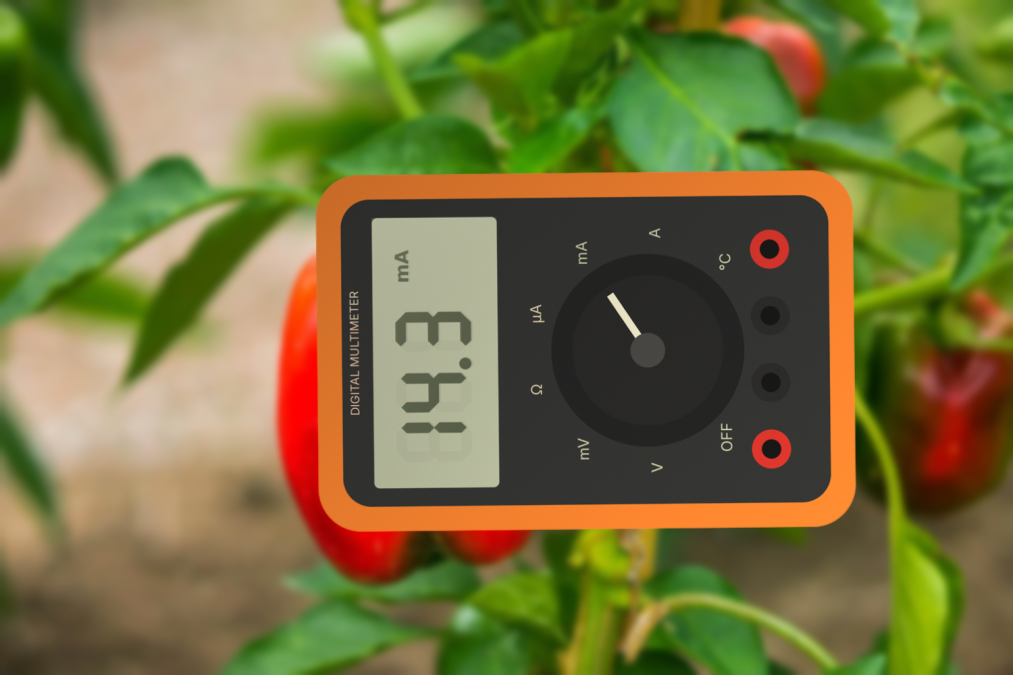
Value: 14.3 mA
